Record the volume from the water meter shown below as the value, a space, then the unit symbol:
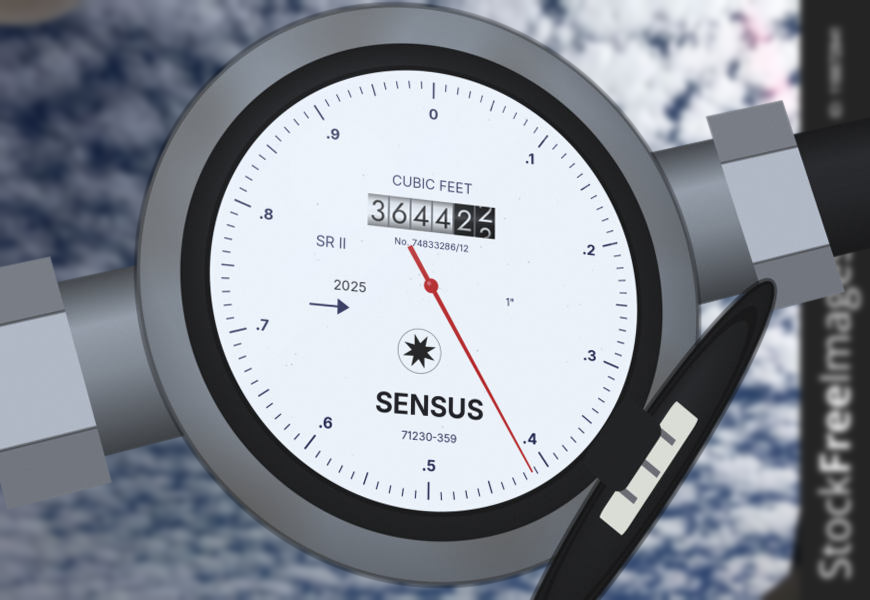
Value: 364422.41 ft³
